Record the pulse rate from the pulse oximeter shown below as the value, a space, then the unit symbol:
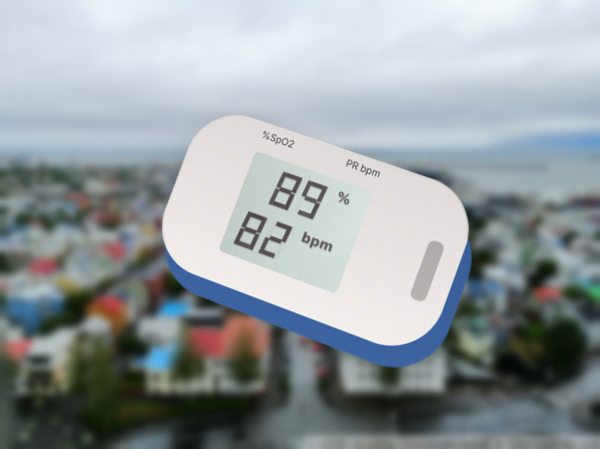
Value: 82 bpm
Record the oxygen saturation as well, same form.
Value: 89 %
